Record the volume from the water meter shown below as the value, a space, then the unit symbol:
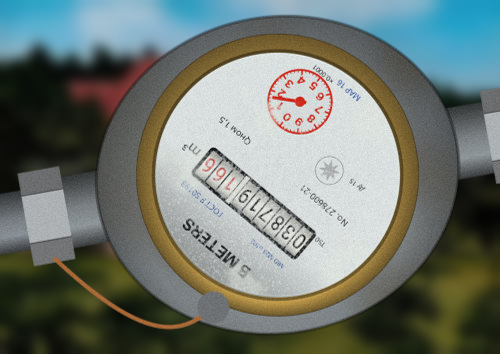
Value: 38719.1661 m³
